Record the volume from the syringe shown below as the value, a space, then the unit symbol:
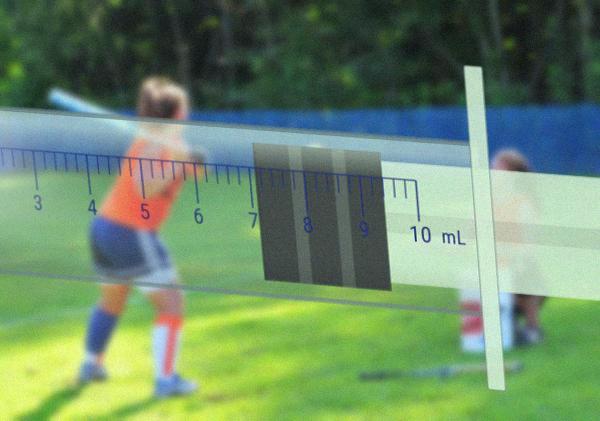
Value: 7.1 mL
